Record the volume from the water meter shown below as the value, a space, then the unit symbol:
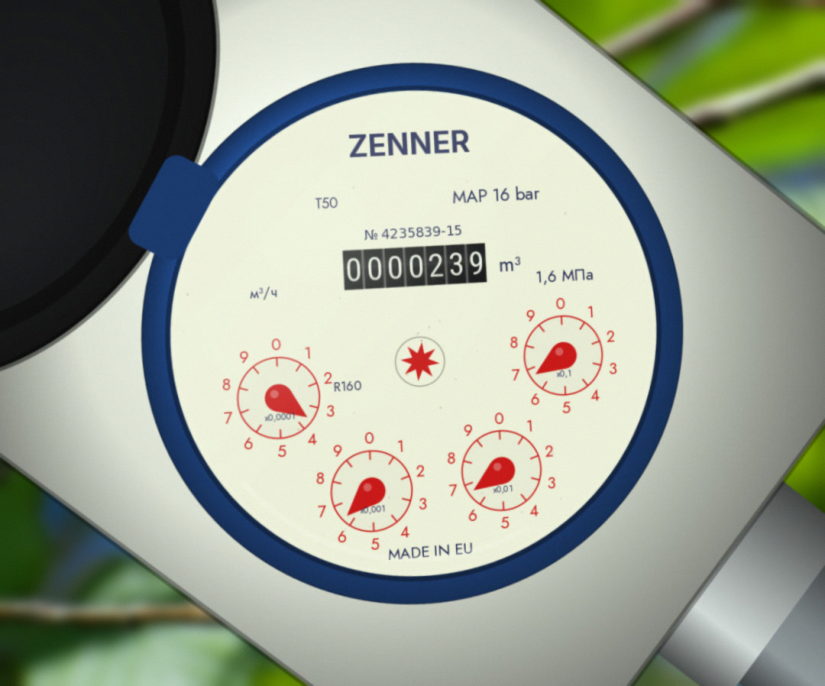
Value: 239.6663 m³
